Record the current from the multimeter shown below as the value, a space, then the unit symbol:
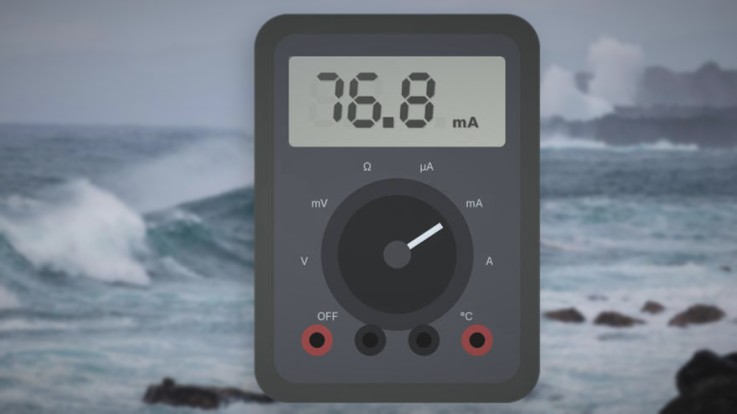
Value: 76.8 mA
